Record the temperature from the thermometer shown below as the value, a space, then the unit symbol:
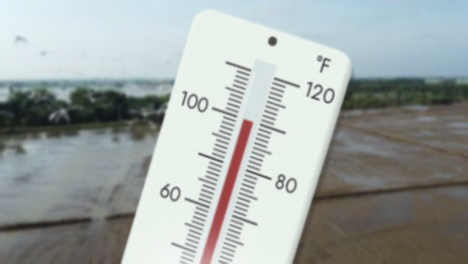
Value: 100 °F
